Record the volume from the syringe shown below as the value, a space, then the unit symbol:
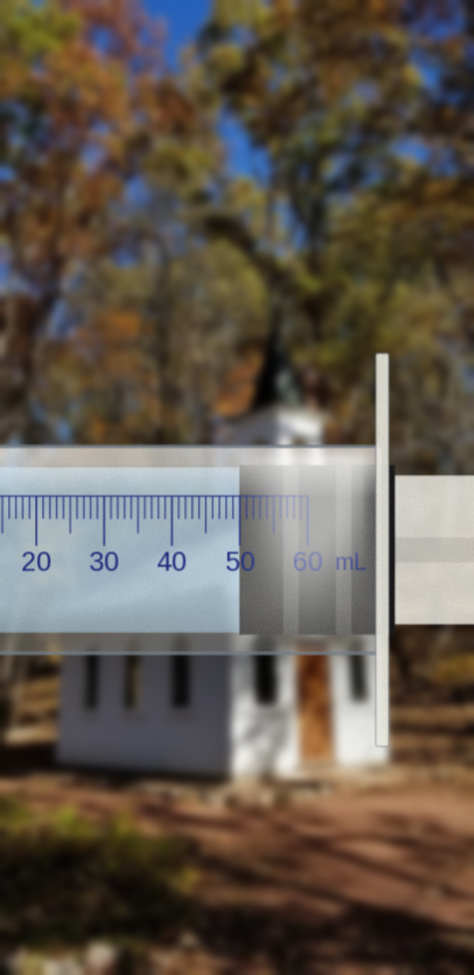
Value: 50 mL
